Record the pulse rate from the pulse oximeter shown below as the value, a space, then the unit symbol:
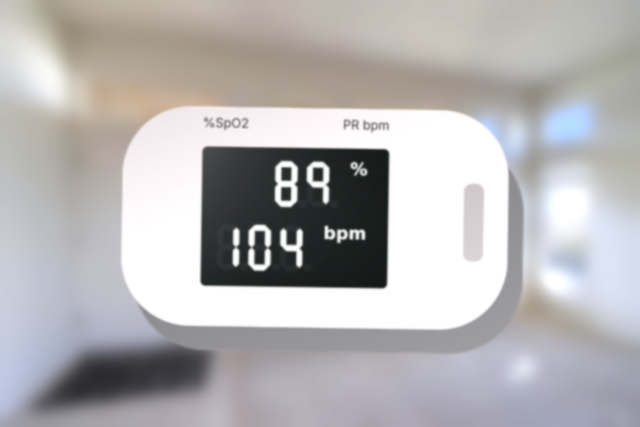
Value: 104 bpm
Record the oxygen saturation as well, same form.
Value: 89 %
